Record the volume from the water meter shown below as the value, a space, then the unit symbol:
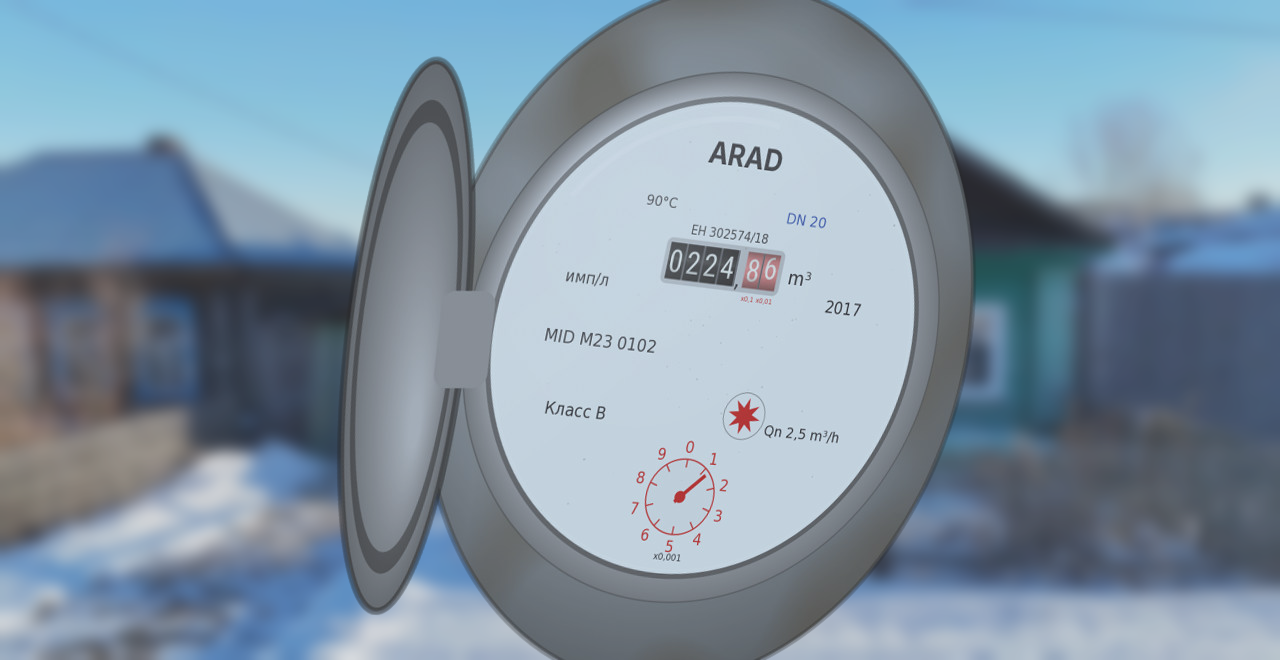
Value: 224.861 m³
